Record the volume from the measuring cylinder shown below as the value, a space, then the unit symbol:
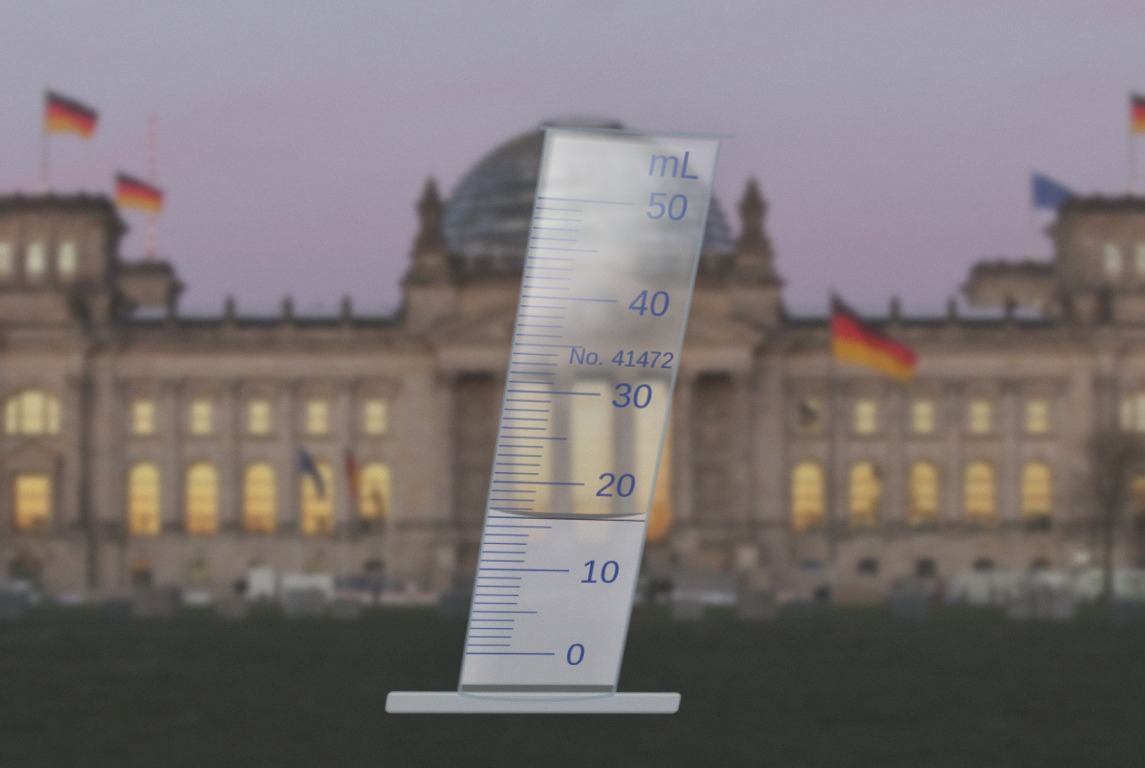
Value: 16 mL
